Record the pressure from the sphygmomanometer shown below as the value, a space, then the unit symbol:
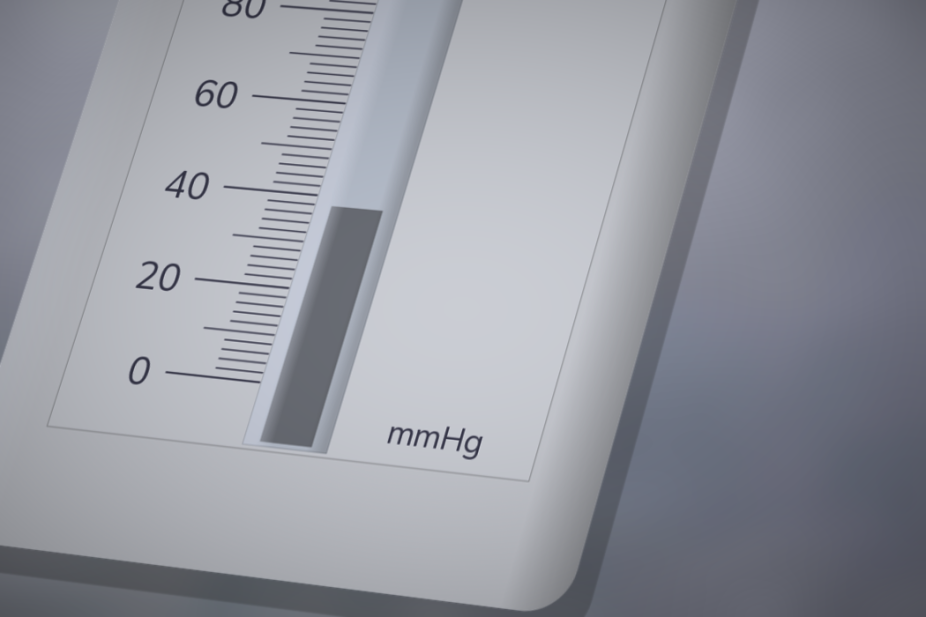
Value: 38 mmHg
